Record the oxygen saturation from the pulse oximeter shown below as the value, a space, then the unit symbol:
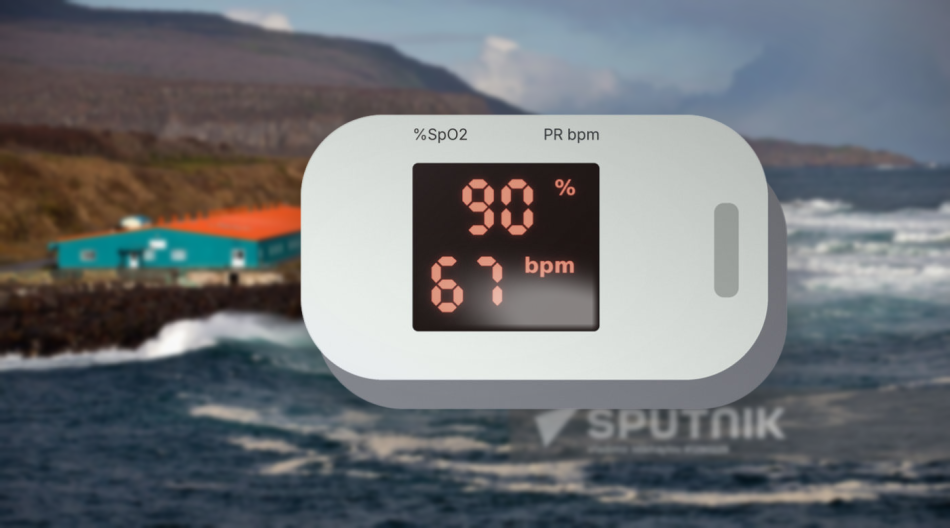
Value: 90 %
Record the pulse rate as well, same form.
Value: 67 bpm
